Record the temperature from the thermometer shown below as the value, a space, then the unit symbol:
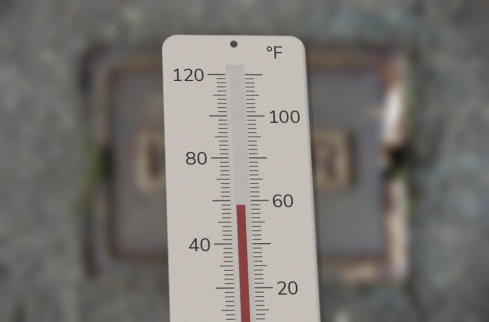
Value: 58 °F
